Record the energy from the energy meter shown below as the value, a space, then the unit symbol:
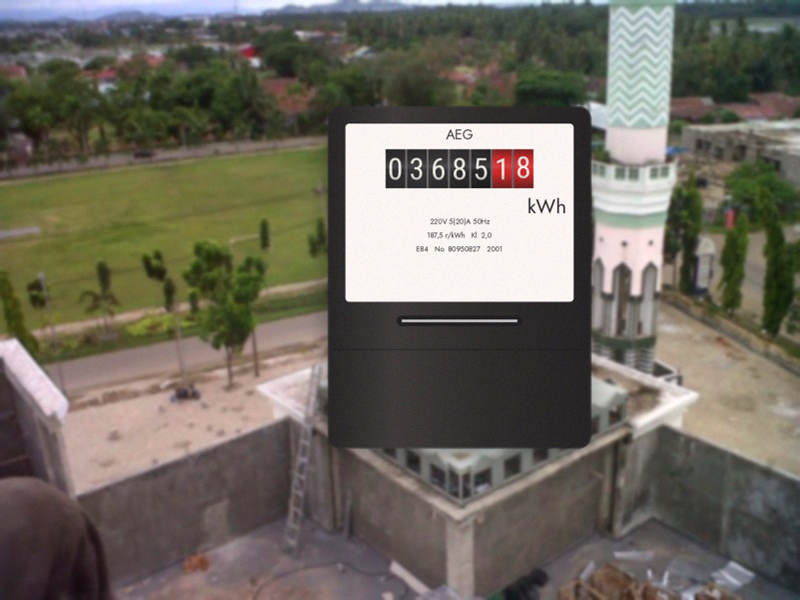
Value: 3685.18 kWh
